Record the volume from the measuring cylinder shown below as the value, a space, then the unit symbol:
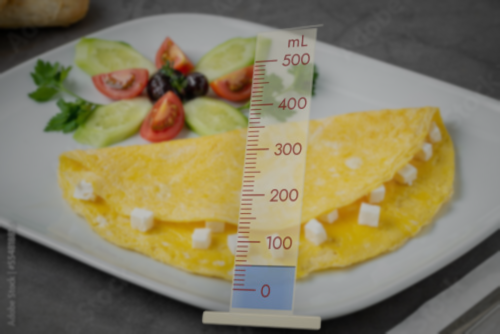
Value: 50 mL
